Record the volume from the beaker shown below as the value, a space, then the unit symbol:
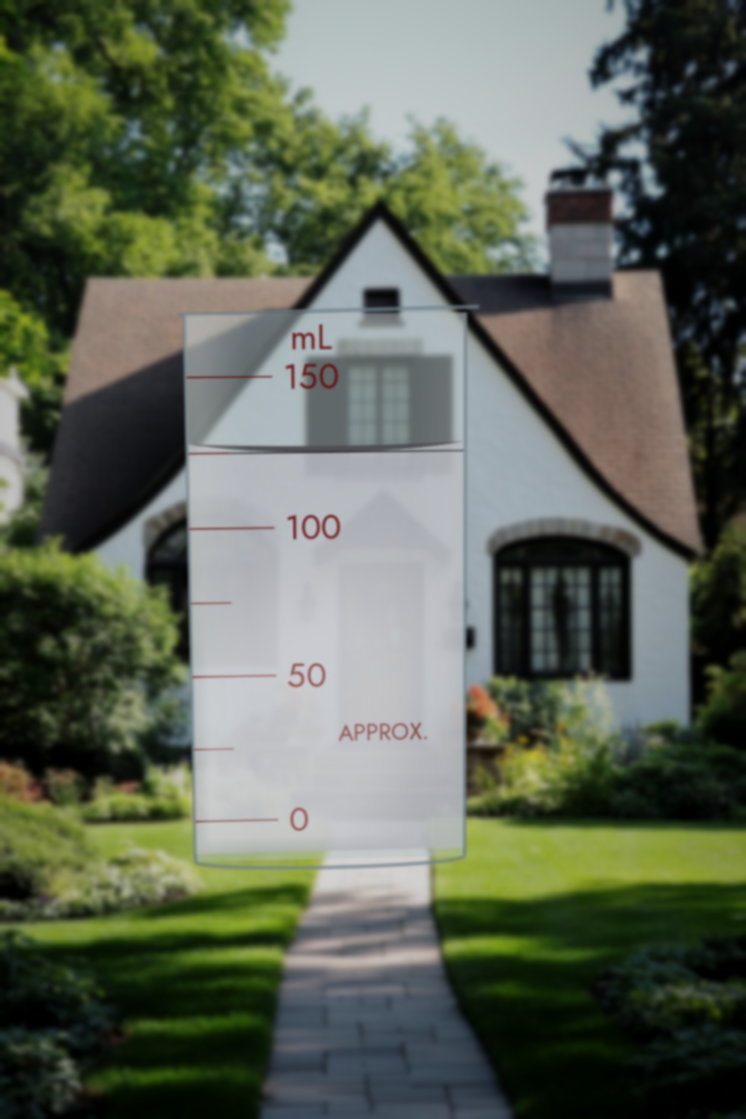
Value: 125 mL
